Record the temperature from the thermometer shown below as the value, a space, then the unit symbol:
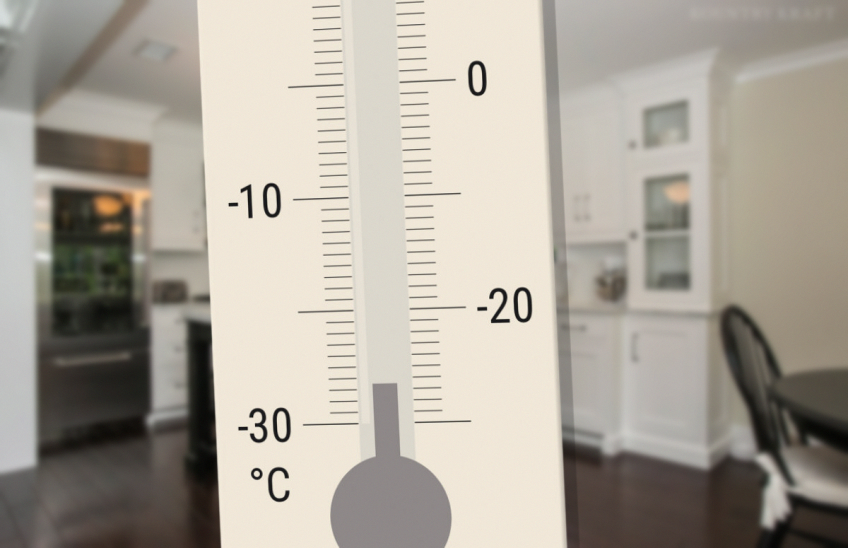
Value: -26.5 °C
